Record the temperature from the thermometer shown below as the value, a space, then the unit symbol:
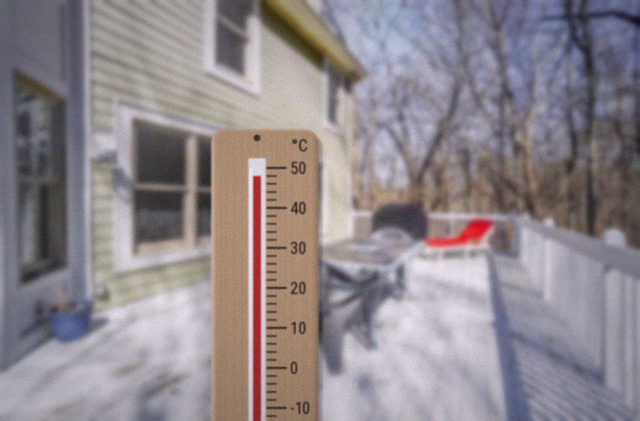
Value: 48 °C
